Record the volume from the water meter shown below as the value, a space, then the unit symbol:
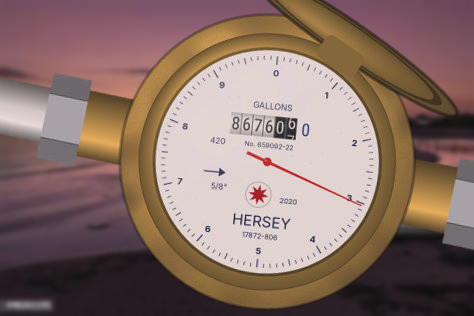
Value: 8676063.0 gal
